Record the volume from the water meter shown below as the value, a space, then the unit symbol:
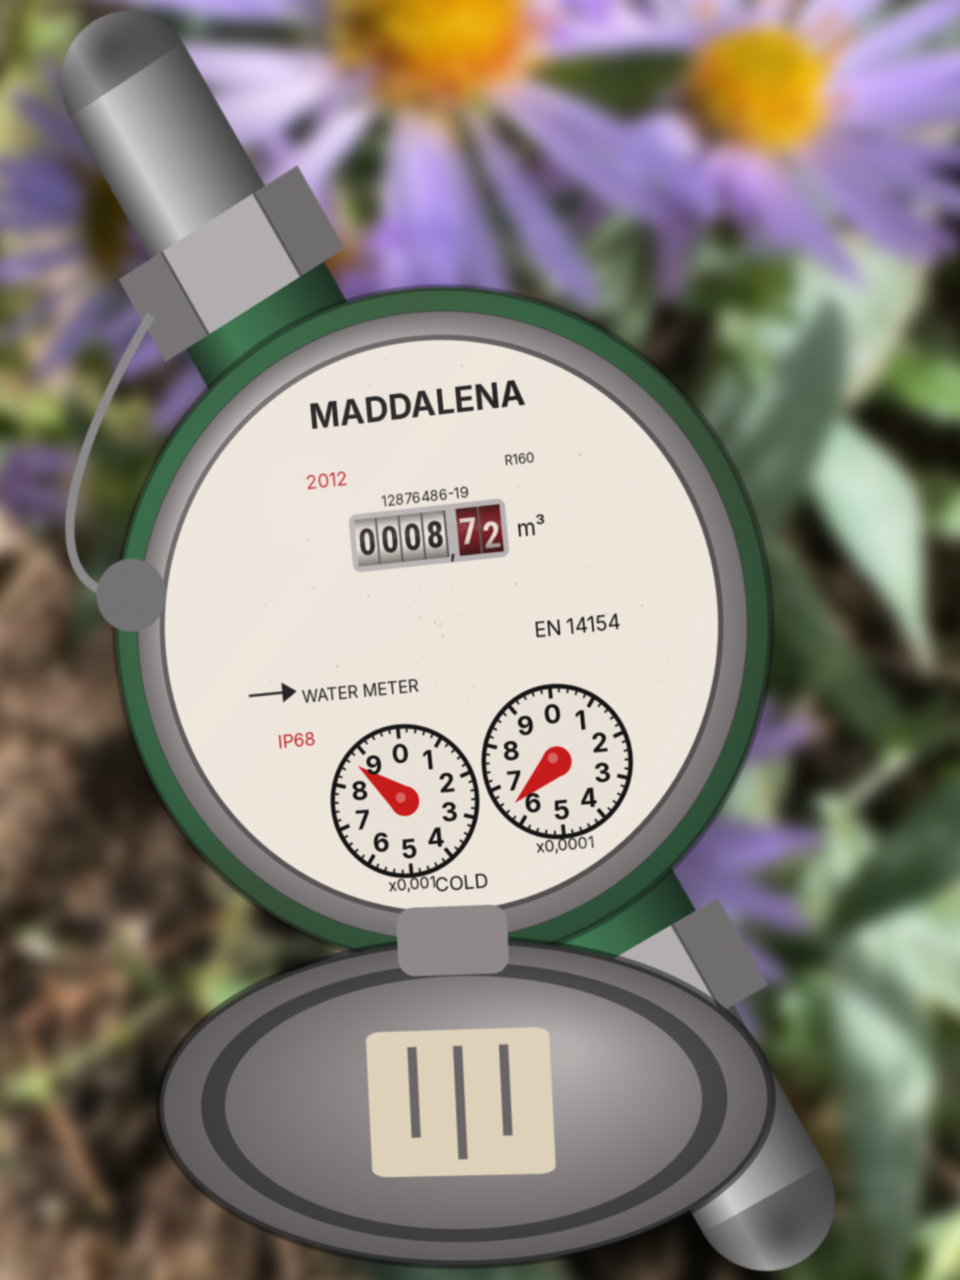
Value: 8.7186 m³
